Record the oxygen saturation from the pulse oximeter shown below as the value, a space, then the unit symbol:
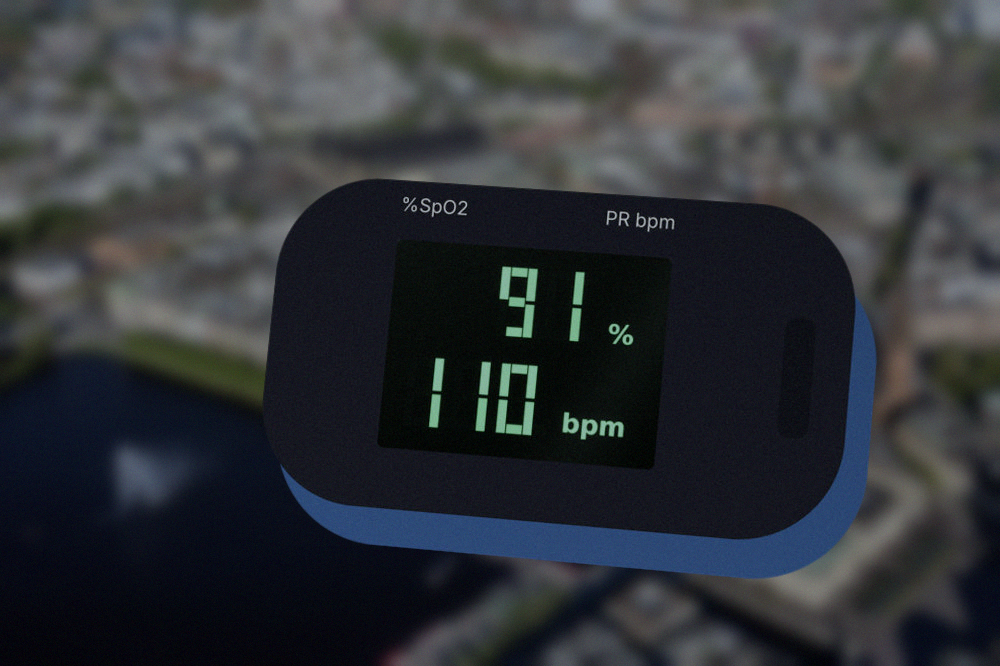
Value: 91 %
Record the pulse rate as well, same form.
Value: 110 bpm
